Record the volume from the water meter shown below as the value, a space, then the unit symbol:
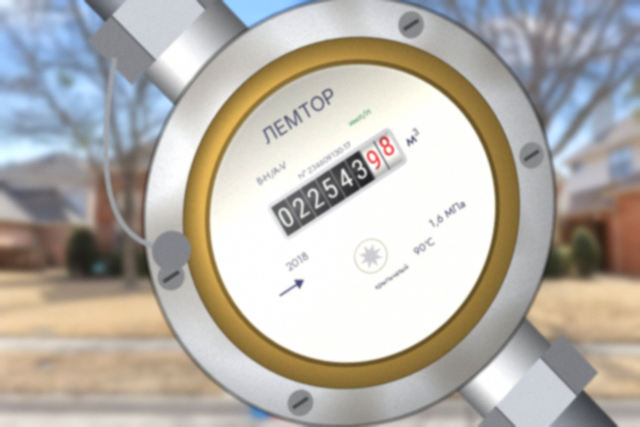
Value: 22543.98 m³
